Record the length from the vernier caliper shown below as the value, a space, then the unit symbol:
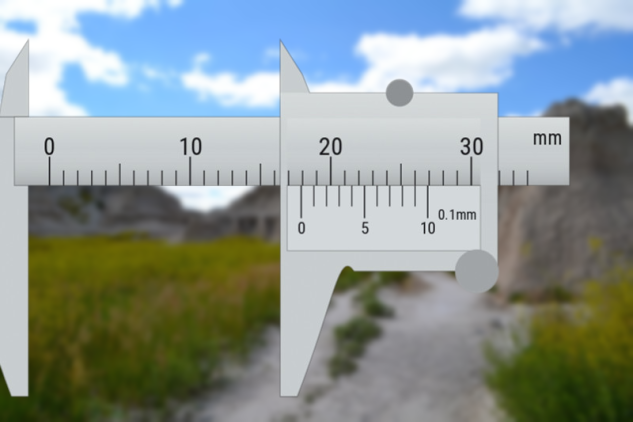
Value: 17.9 mm
